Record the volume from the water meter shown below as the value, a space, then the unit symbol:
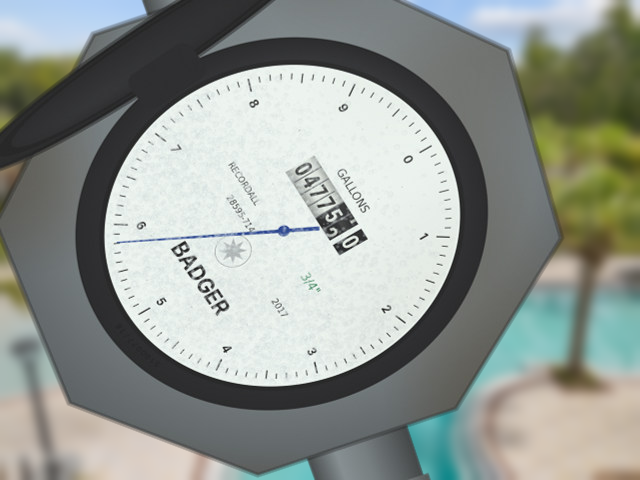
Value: 477515.8 gal
